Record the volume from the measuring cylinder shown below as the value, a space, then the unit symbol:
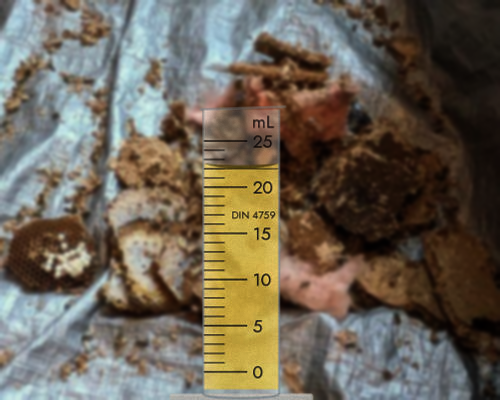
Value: 22 mL
